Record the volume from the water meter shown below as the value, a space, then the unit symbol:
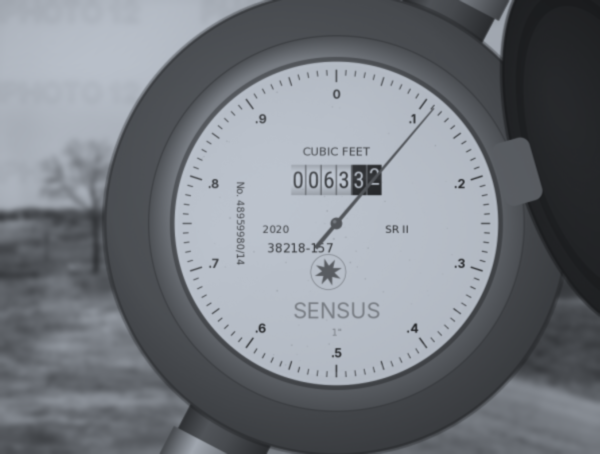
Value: 6332.11 ft³
